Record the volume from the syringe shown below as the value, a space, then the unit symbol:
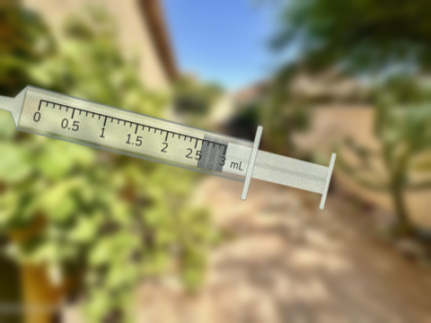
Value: 2.6 mL
